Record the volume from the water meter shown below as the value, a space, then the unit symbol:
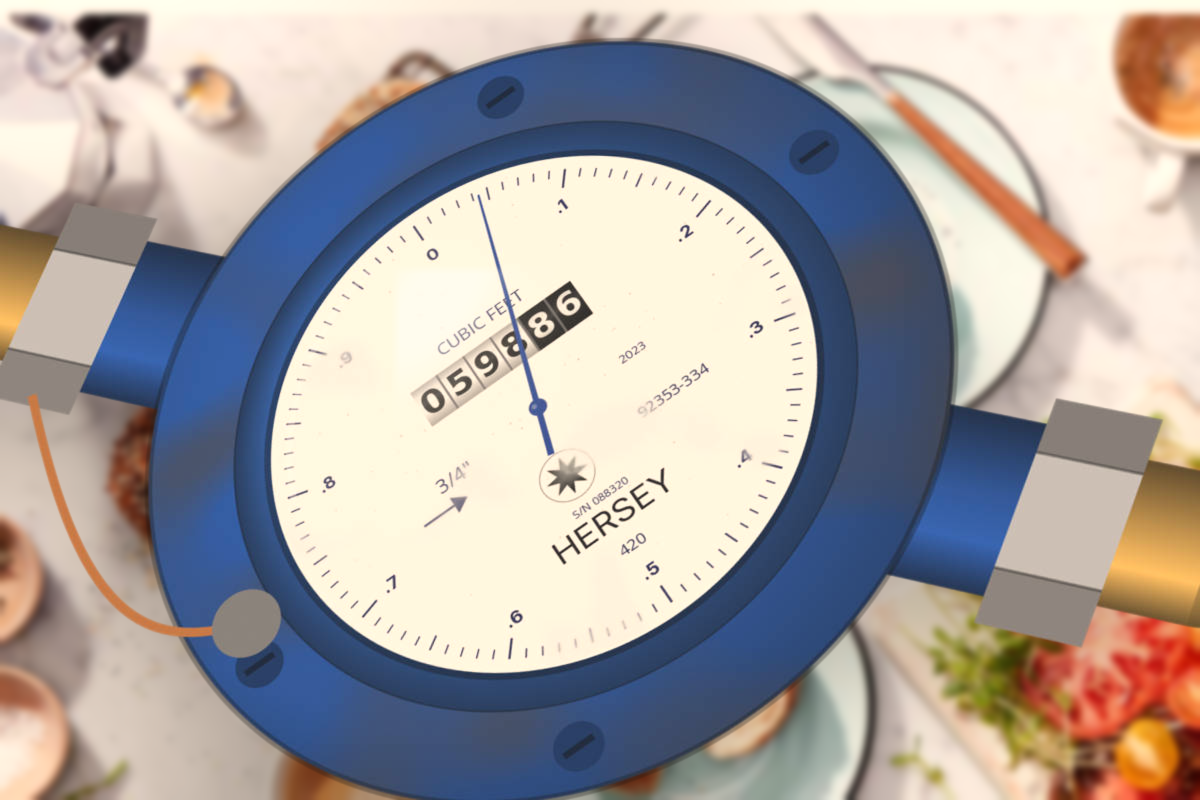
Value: 59886.04 ft³
